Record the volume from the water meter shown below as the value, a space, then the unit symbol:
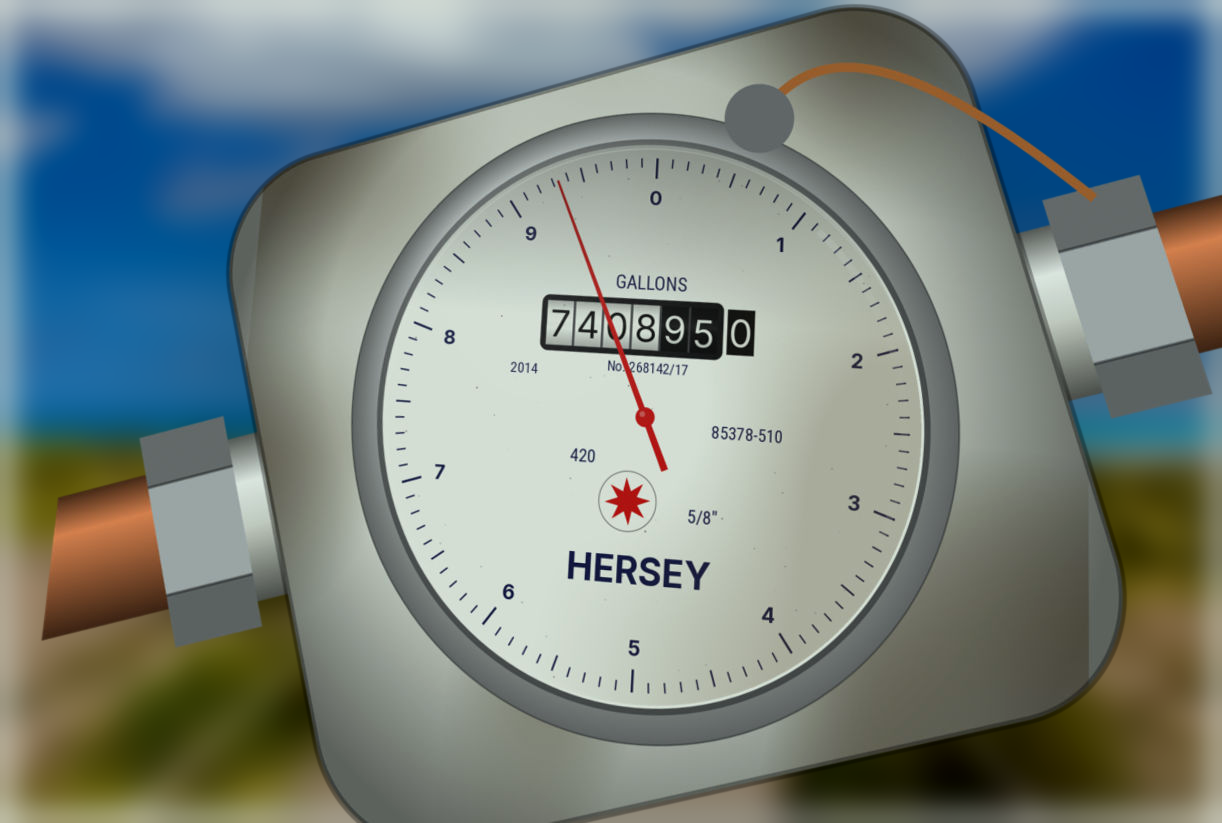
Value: 7408949.3 gal
